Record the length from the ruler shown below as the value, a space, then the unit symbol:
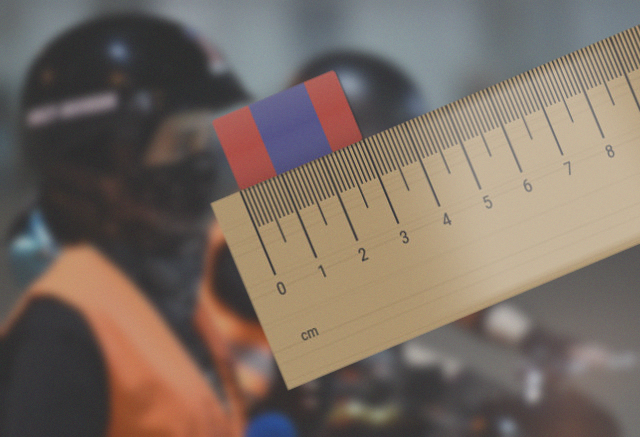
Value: 3 cm
